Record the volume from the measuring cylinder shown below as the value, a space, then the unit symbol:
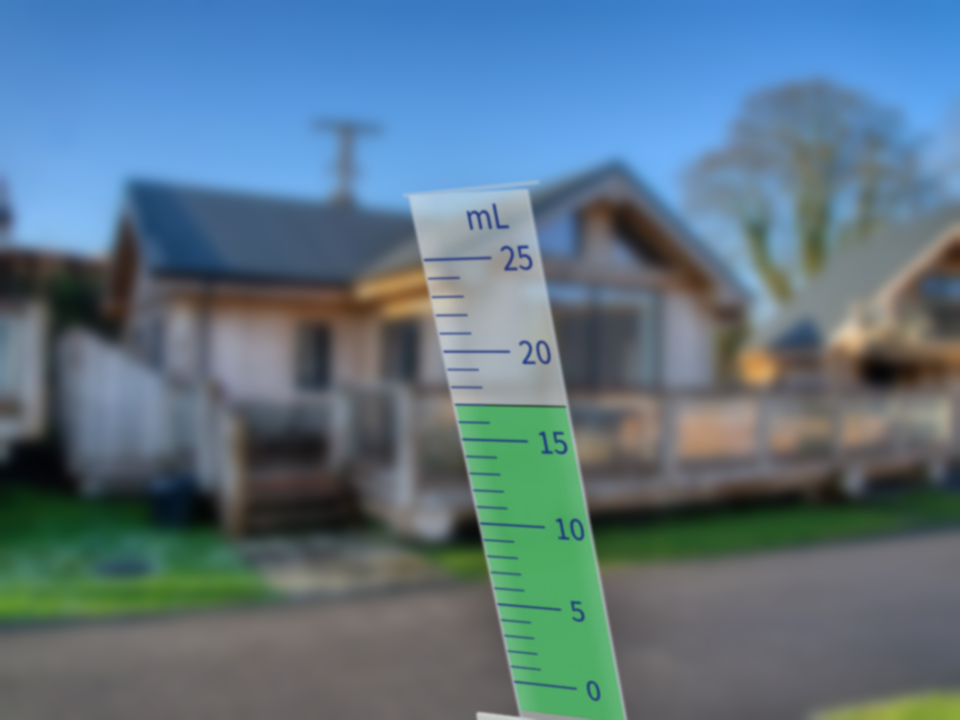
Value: 17 mL
